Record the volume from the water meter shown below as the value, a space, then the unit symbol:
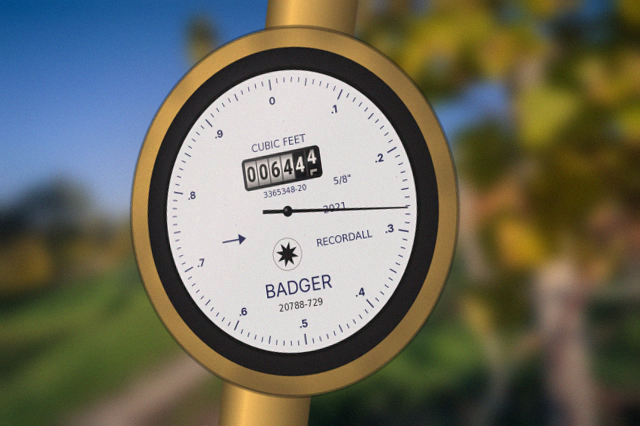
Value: 6444.27 ft³
